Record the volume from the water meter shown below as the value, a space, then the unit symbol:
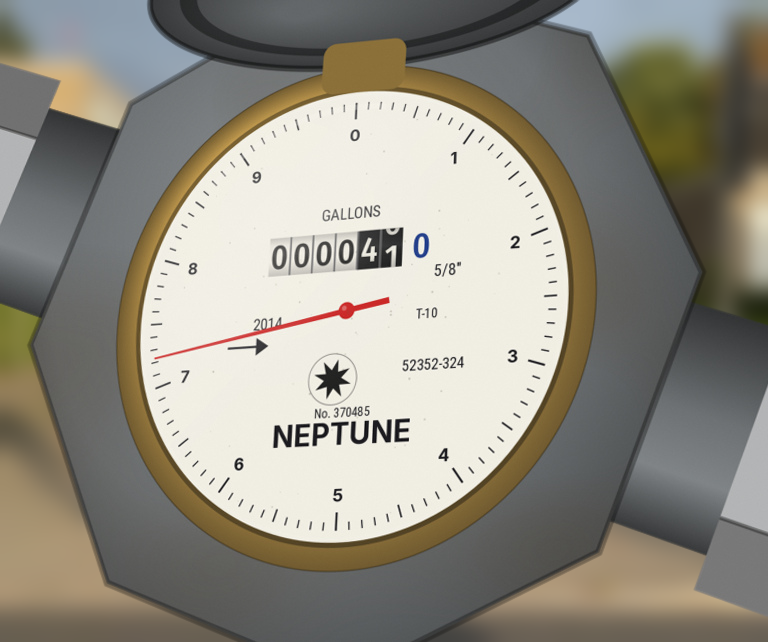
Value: 407.2 gal
